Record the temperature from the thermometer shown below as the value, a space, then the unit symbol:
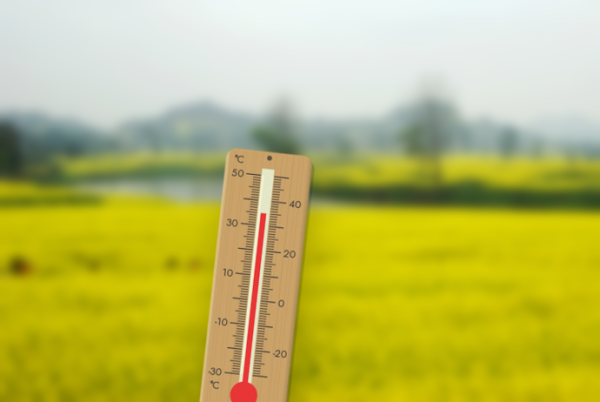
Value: 35 °C
